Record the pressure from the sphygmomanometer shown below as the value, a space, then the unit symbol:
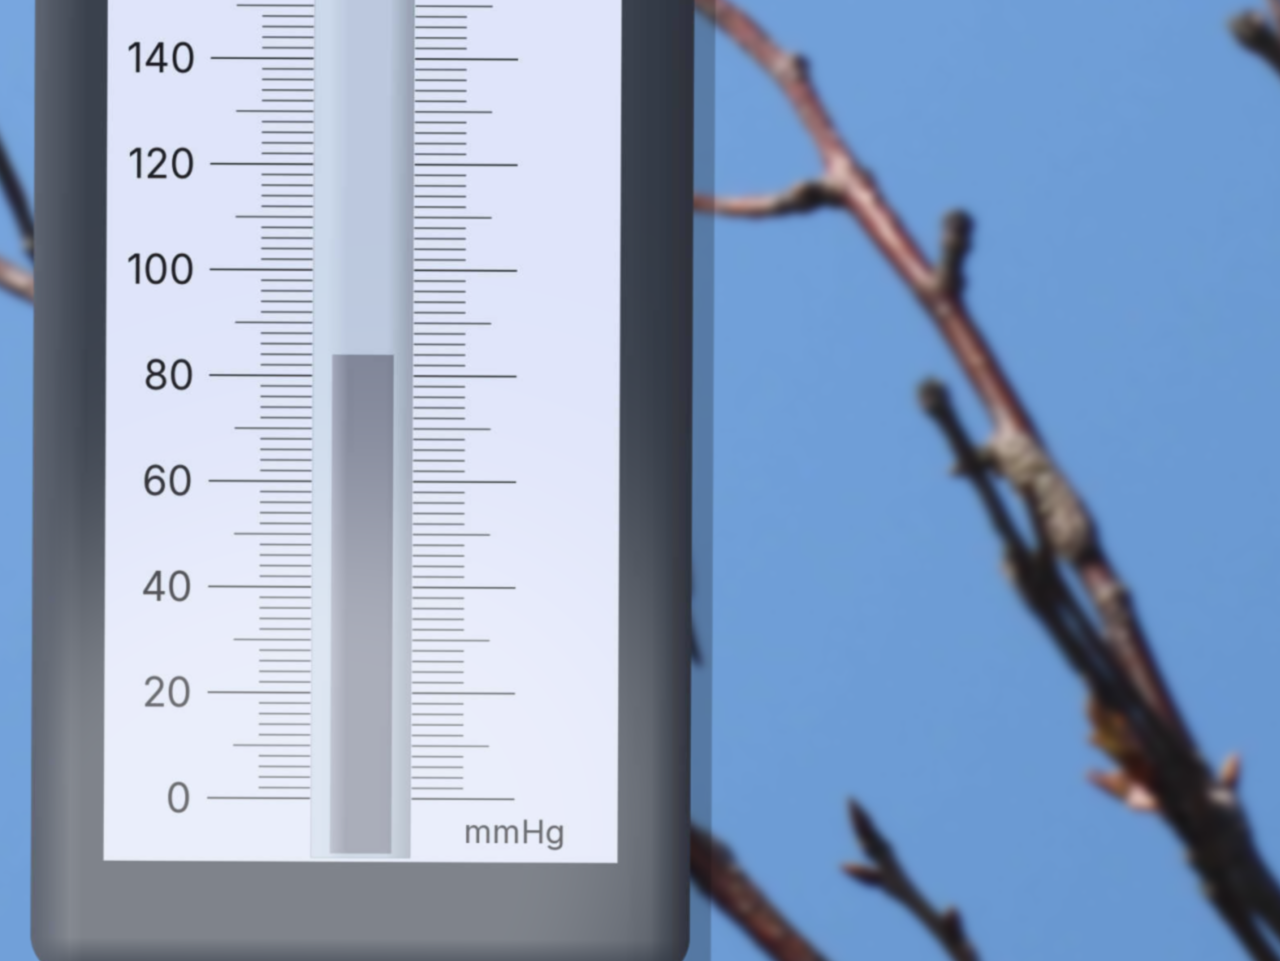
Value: 84 mmHg
